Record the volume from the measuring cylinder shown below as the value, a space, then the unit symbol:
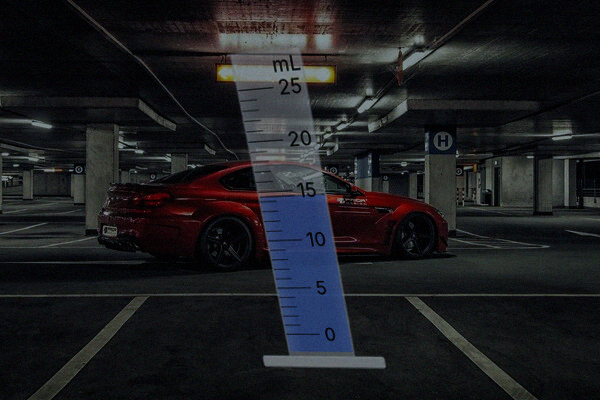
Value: 14.5 mL
